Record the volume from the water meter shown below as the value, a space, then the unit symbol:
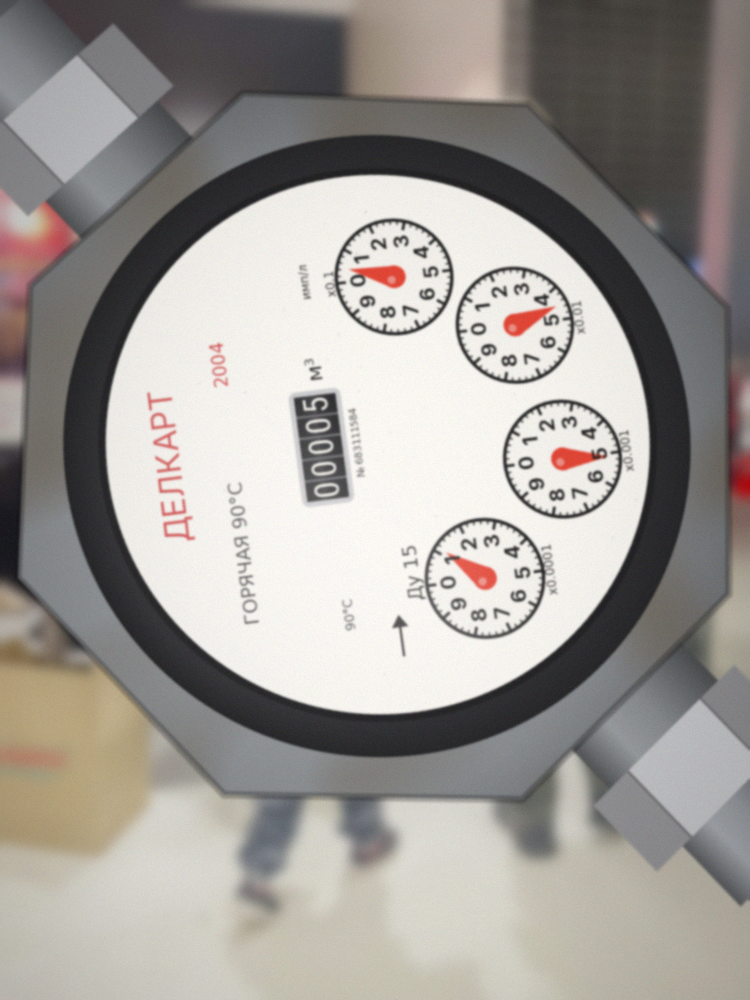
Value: 5.0451 m³
